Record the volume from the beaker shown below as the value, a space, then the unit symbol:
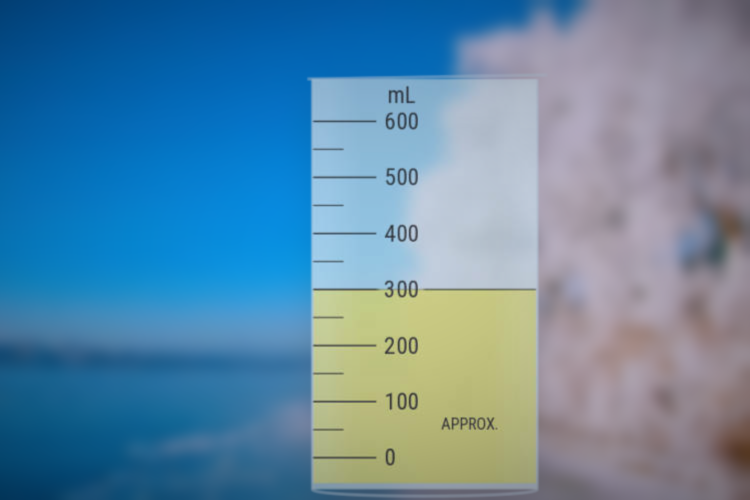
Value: 300 mL
